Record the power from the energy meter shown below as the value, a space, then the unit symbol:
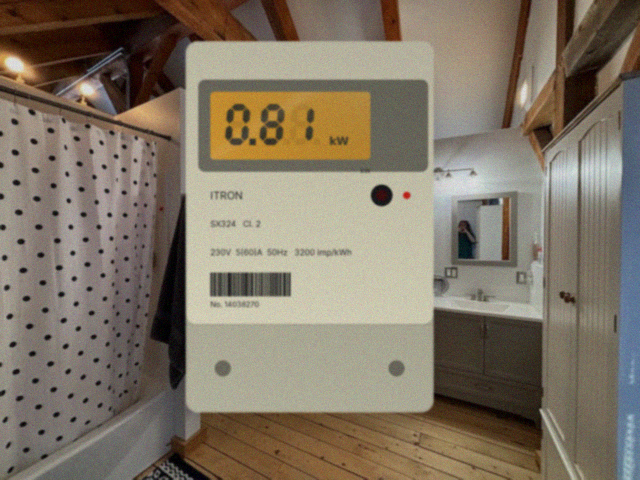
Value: 0.81 kW
